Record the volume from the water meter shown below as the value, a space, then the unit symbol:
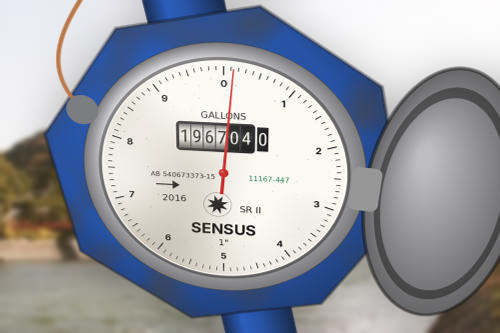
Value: 1967040.1 gal
